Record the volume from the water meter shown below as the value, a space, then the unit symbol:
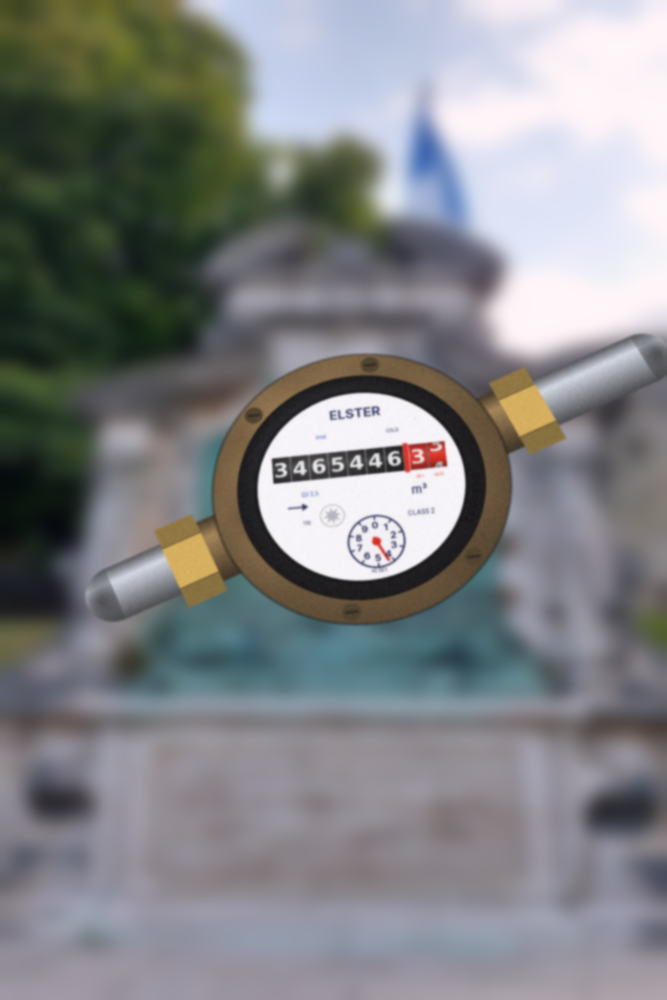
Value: 3465446.334 m³
